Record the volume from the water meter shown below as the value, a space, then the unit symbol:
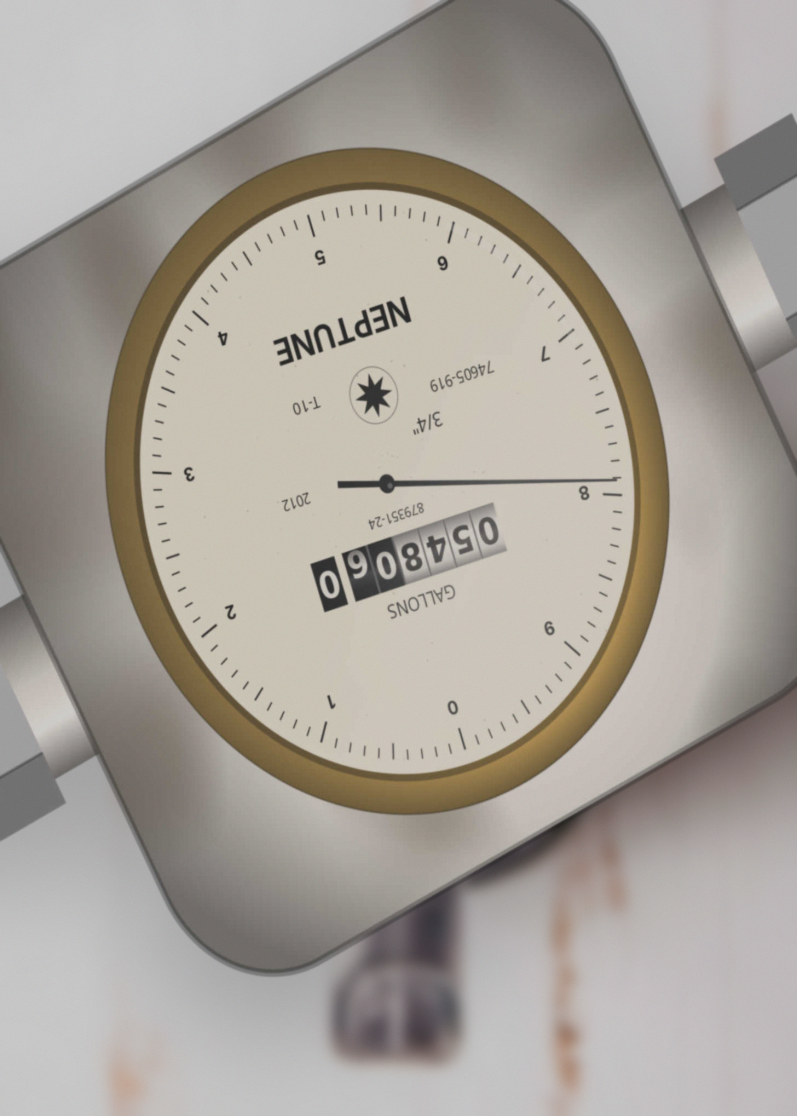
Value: 548057.9 gal
